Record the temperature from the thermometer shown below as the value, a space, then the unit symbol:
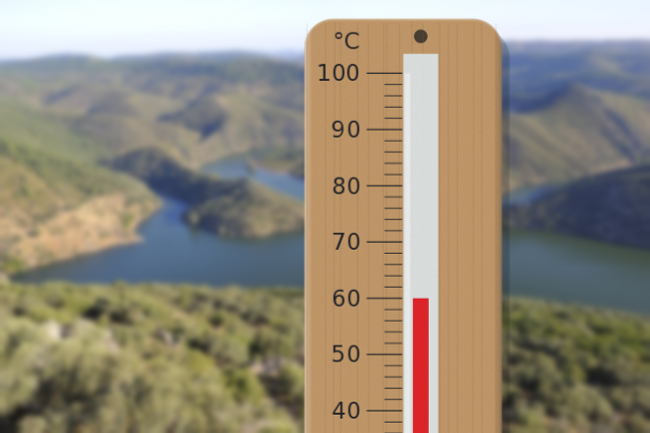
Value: 60 °C
